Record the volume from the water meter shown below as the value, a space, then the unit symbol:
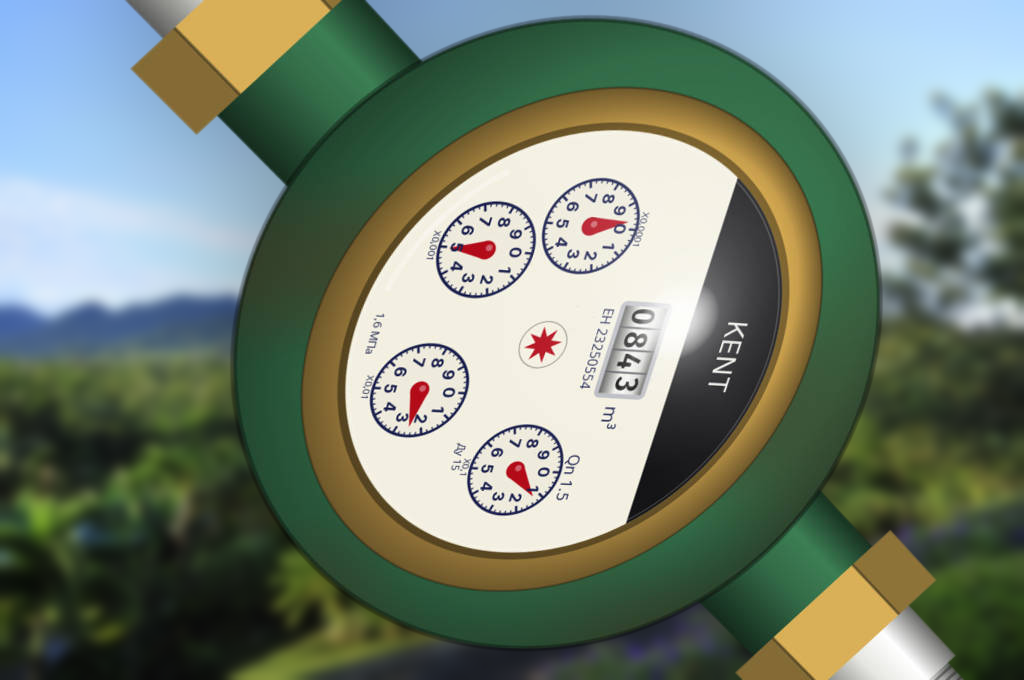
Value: 843.1249 m³
